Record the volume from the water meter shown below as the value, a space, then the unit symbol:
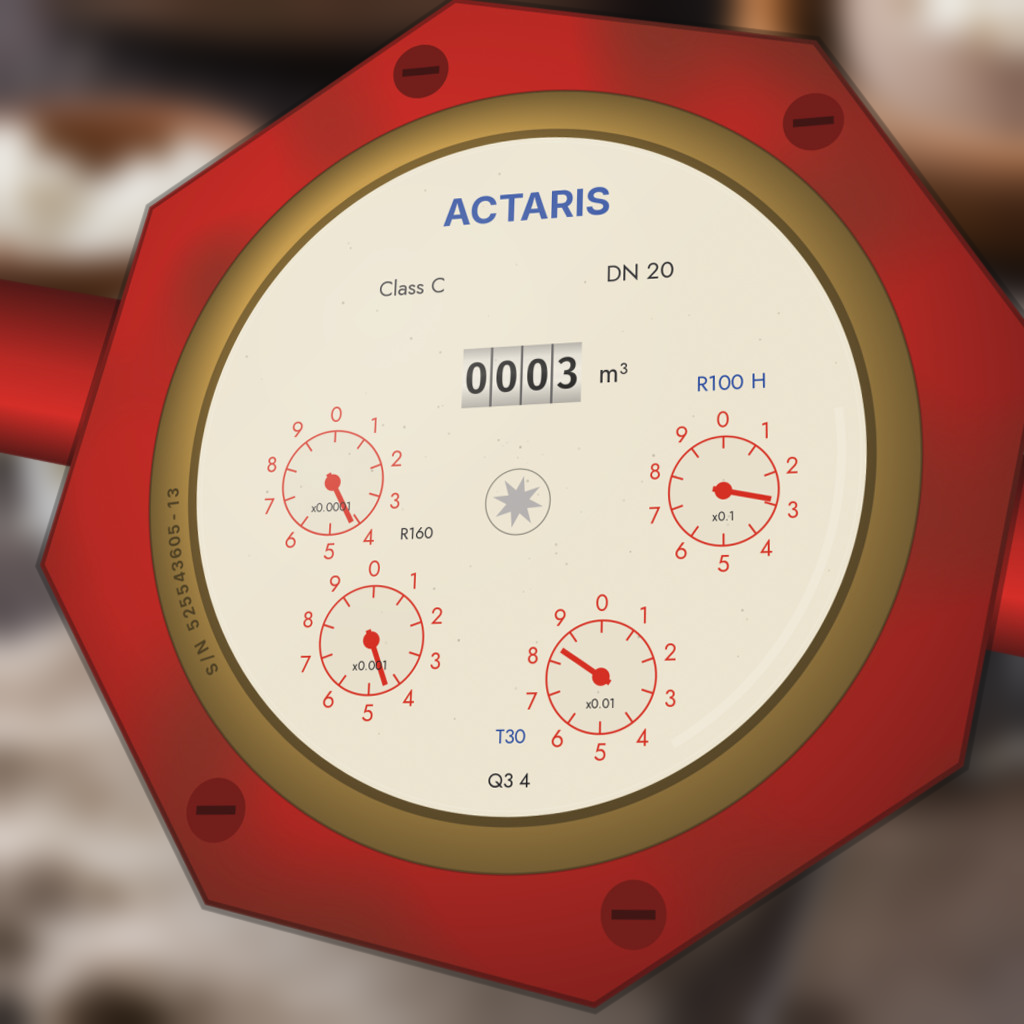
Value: 3.2844 m³
